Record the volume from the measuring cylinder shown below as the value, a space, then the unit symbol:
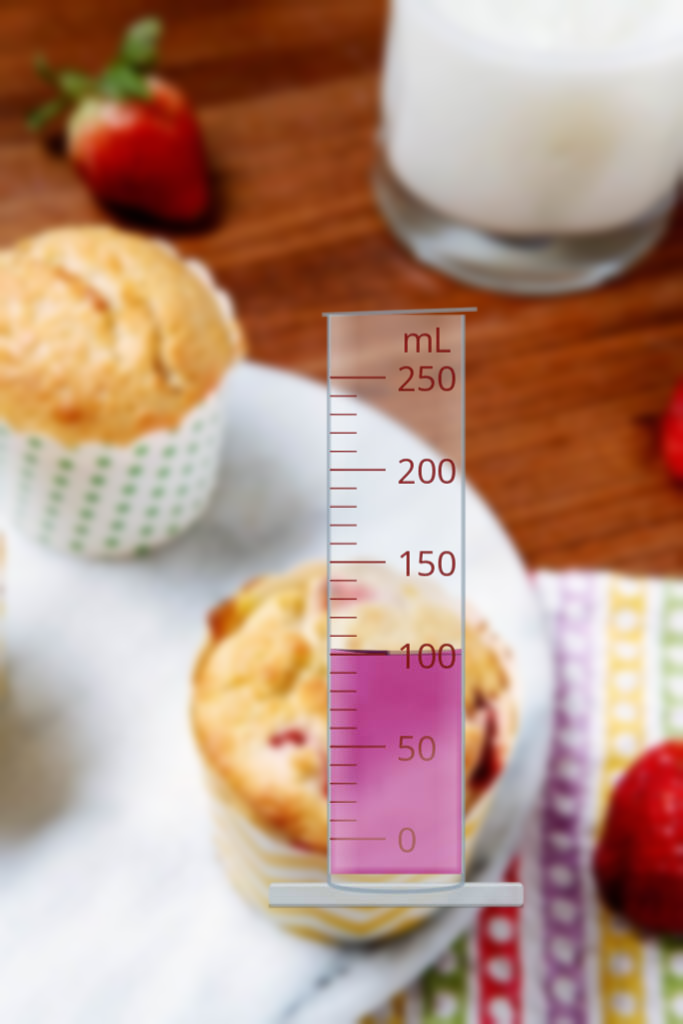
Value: 100 mL
